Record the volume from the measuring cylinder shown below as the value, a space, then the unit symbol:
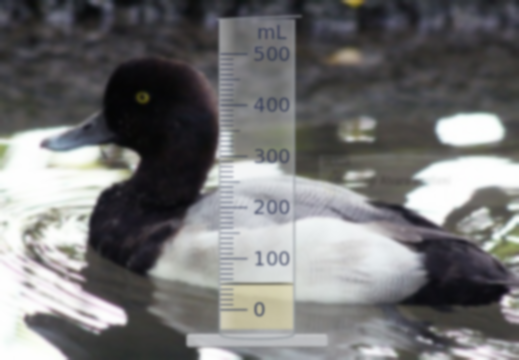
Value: 50 mL
